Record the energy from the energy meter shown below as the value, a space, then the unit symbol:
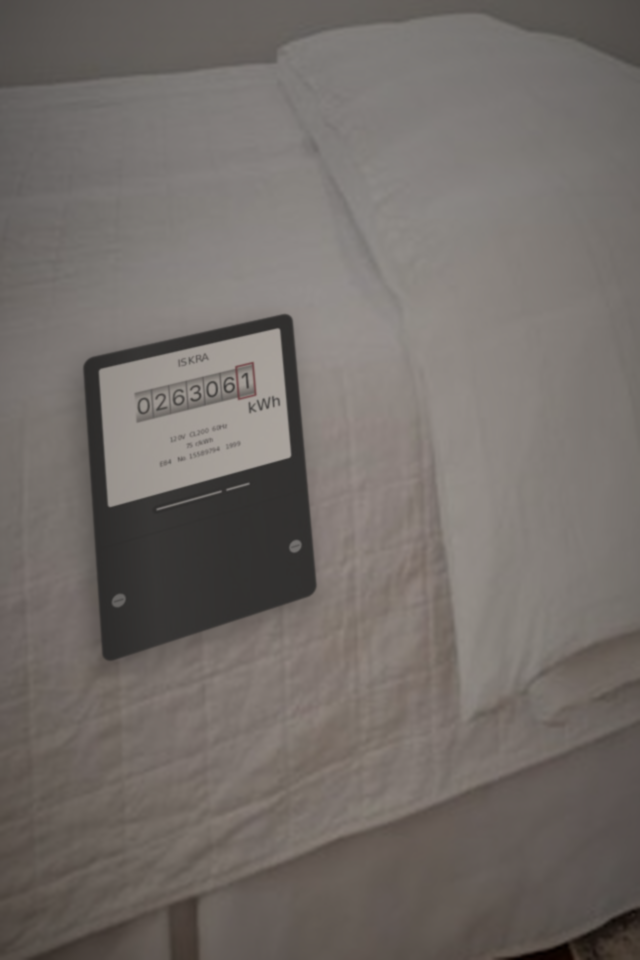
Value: 26306.1 kWh
